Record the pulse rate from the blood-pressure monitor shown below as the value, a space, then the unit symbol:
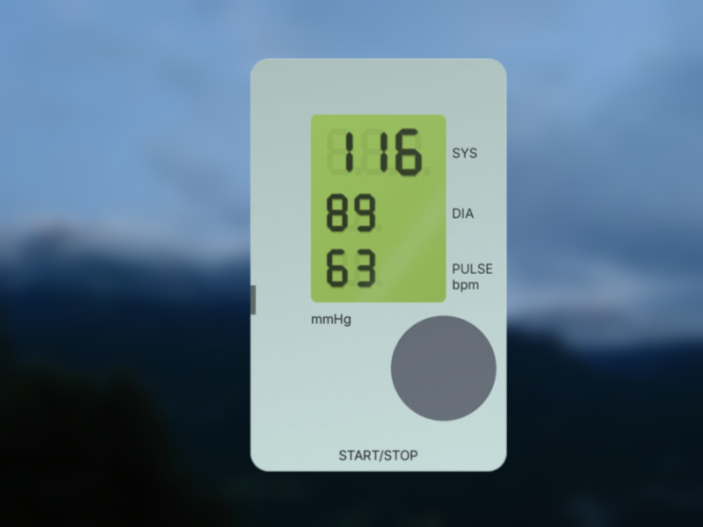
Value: 63 bpm
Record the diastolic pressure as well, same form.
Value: 89 mmHg
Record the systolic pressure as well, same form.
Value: 116 mmHg
